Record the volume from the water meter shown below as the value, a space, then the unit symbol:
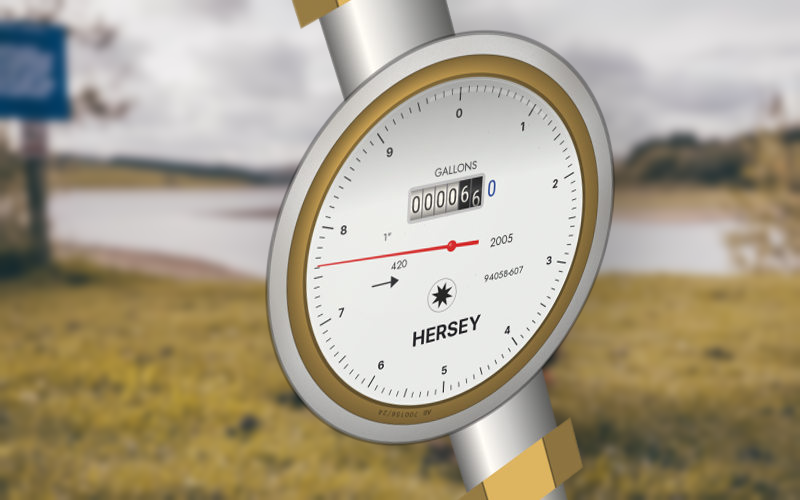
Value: 657.6 gal
